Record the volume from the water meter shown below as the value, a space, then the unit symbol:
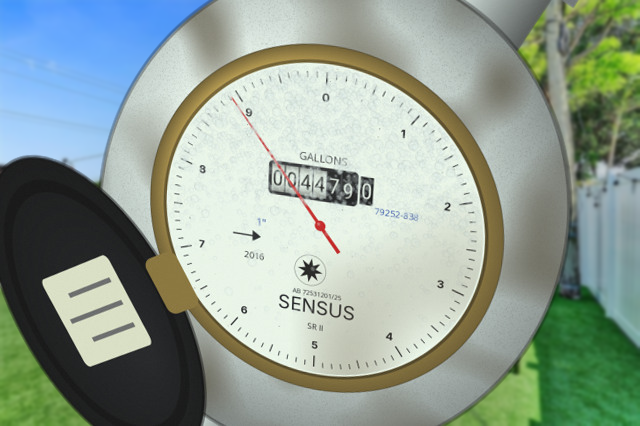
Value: 44788.9 gal
